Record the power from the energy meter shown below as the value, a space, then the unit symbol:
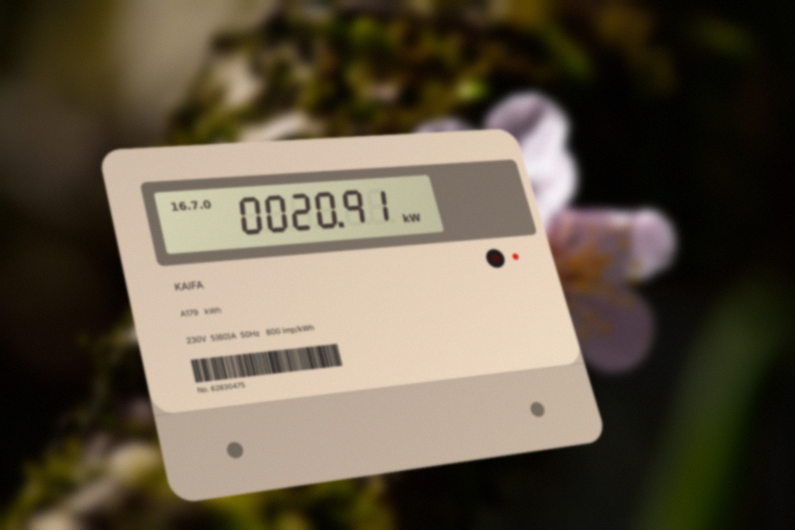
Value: 20.91 kW
